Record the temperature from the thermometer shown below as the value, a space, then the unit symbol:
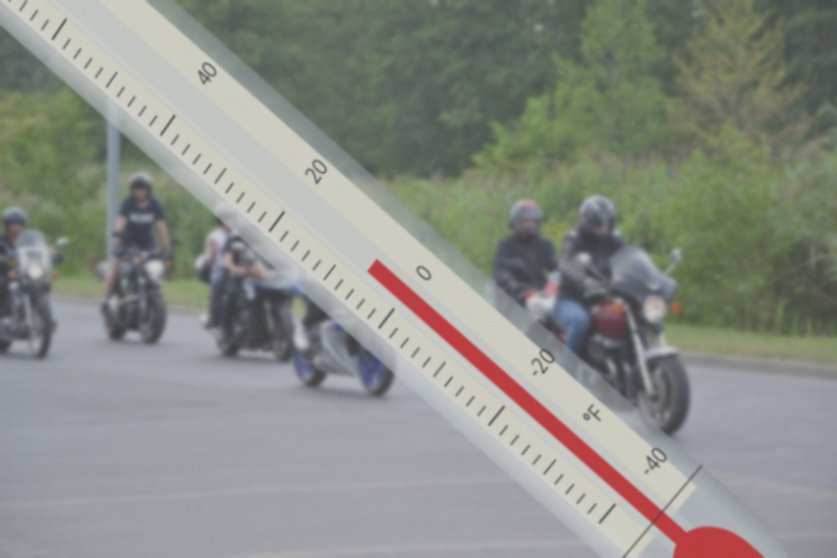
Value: 6 °F
